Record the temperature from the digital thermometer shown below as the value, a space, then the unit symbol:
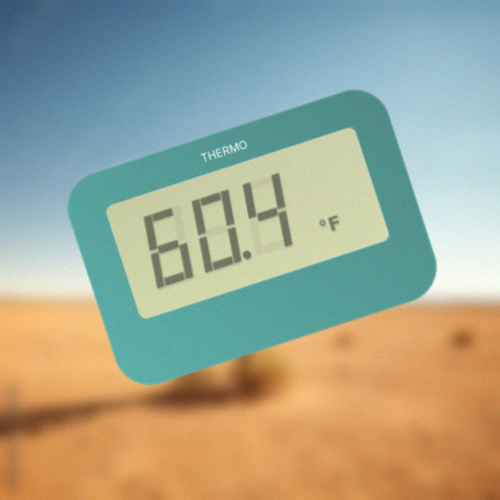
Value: 60.4 °F
